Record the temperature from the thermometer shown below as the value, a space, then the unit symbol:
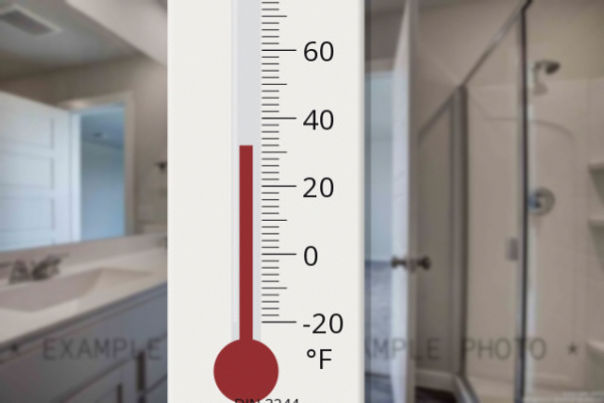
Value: 32 °F
